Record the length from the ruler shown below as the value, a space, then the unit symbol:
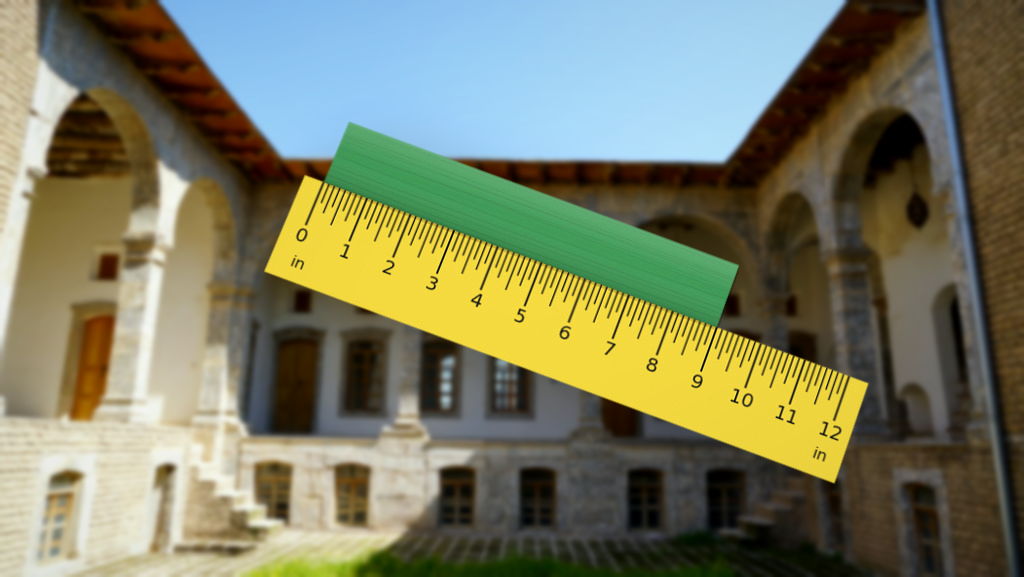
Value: 9 in
